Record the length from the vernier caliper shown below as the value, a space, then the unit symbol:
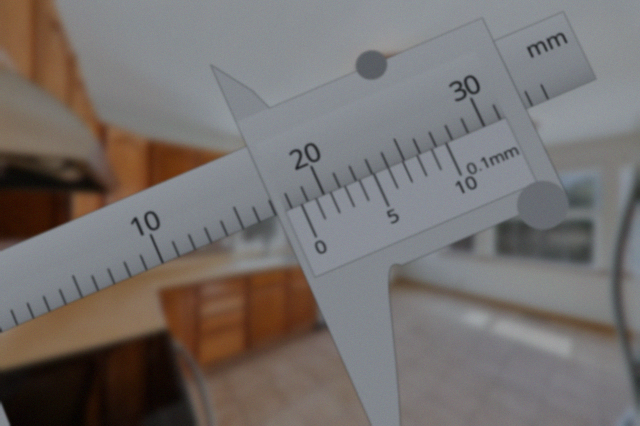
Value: 18.6 mm
